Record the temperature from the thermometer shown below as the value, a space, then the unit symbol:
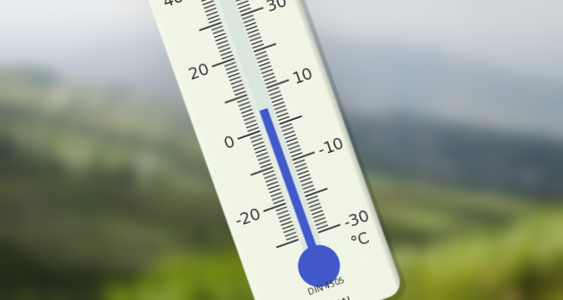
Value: 5 °C
